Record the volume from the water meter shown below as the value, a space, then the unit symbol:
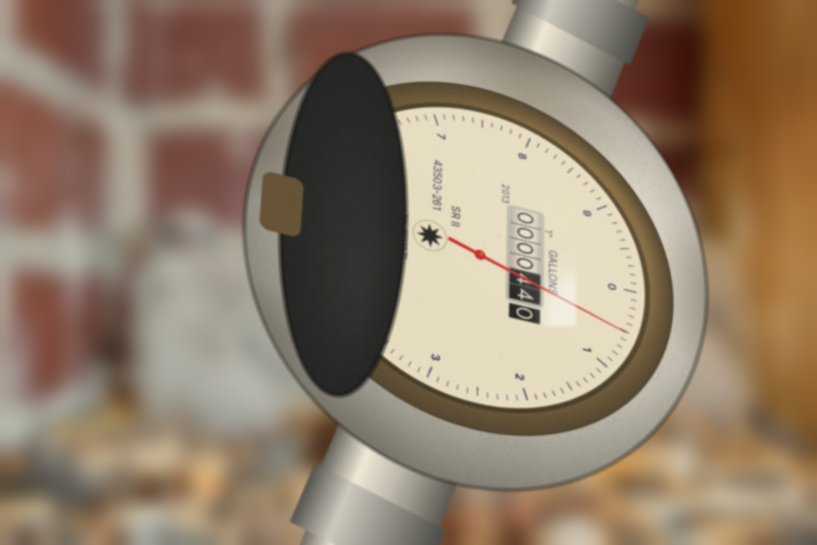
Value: 440.5 gal
